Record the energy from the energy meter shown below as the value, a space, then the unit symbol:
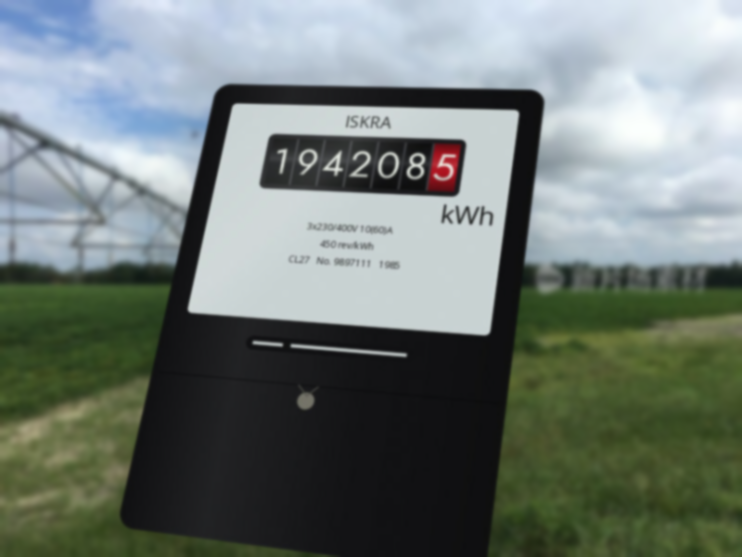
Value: 194208.5 kWh
